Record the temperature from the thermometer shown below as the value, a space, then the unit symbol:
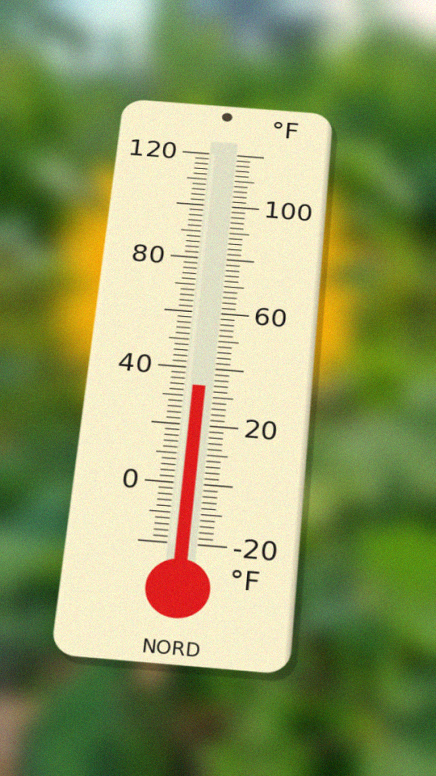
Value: 34 °F
